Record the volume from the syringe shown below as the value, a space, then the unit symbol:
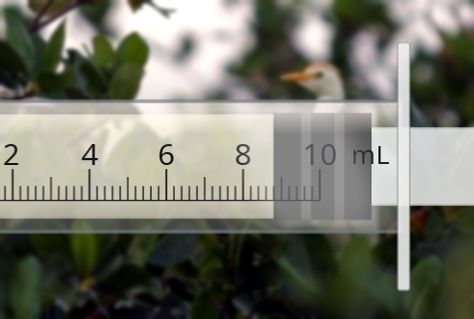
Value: 8.8 mL
